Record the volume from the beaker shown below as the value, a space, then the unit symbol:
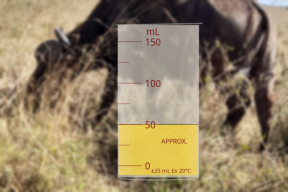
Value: 50 mL
